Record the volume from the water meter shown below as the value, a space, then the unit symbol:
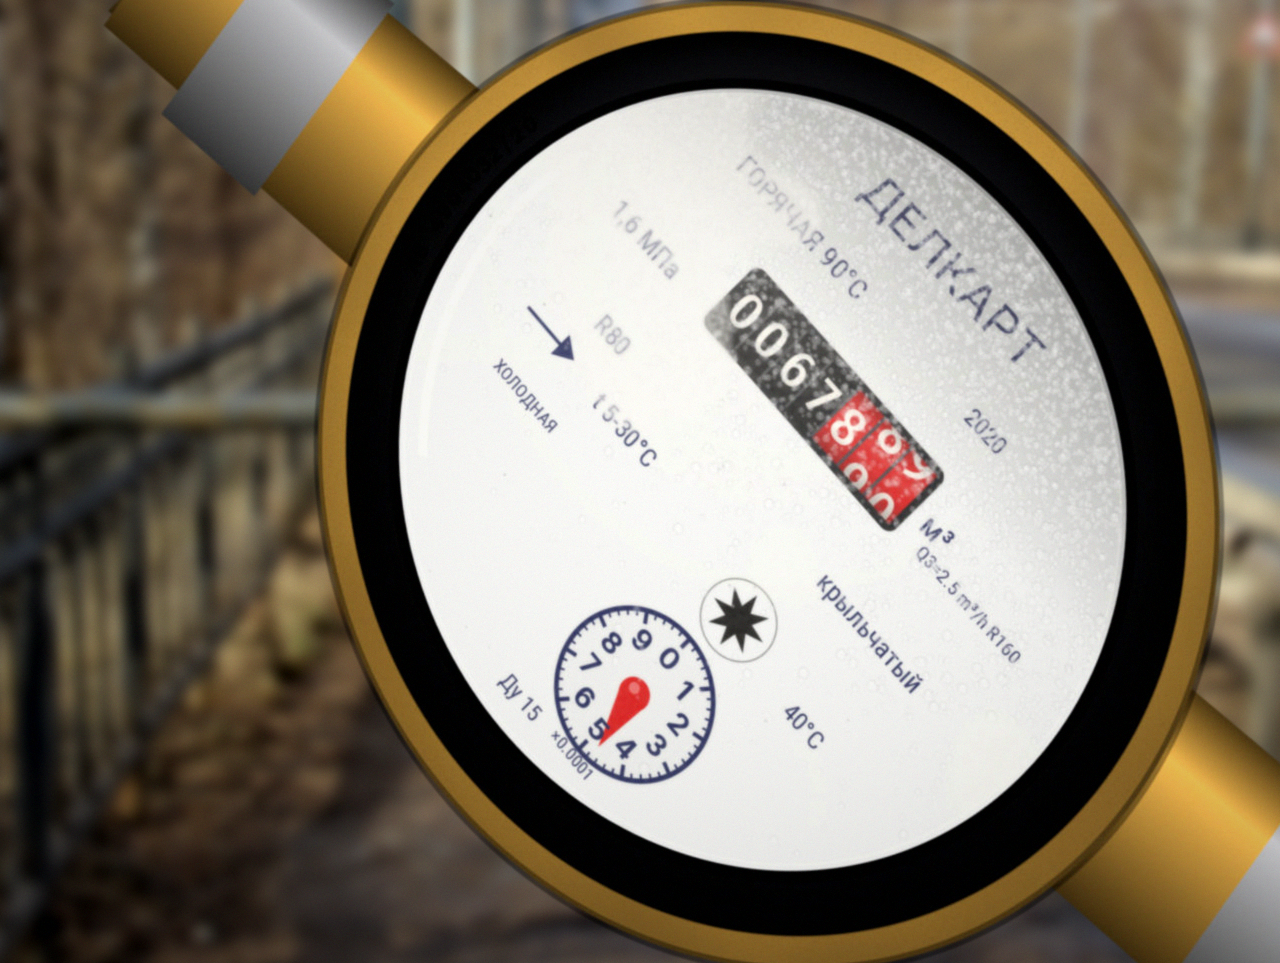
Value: 67.8894 m³
